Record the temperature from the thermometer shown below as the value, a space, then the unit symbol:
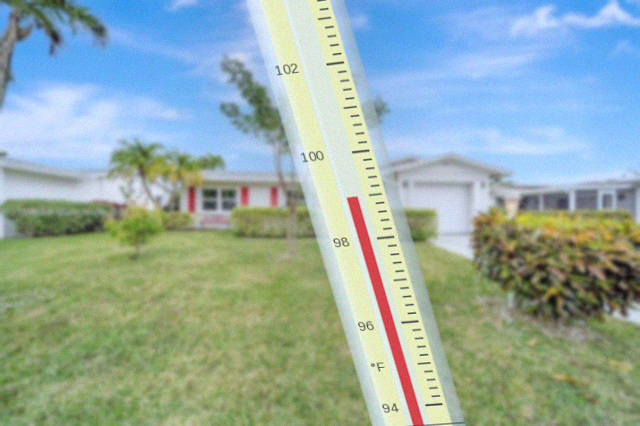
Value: 99 °F
